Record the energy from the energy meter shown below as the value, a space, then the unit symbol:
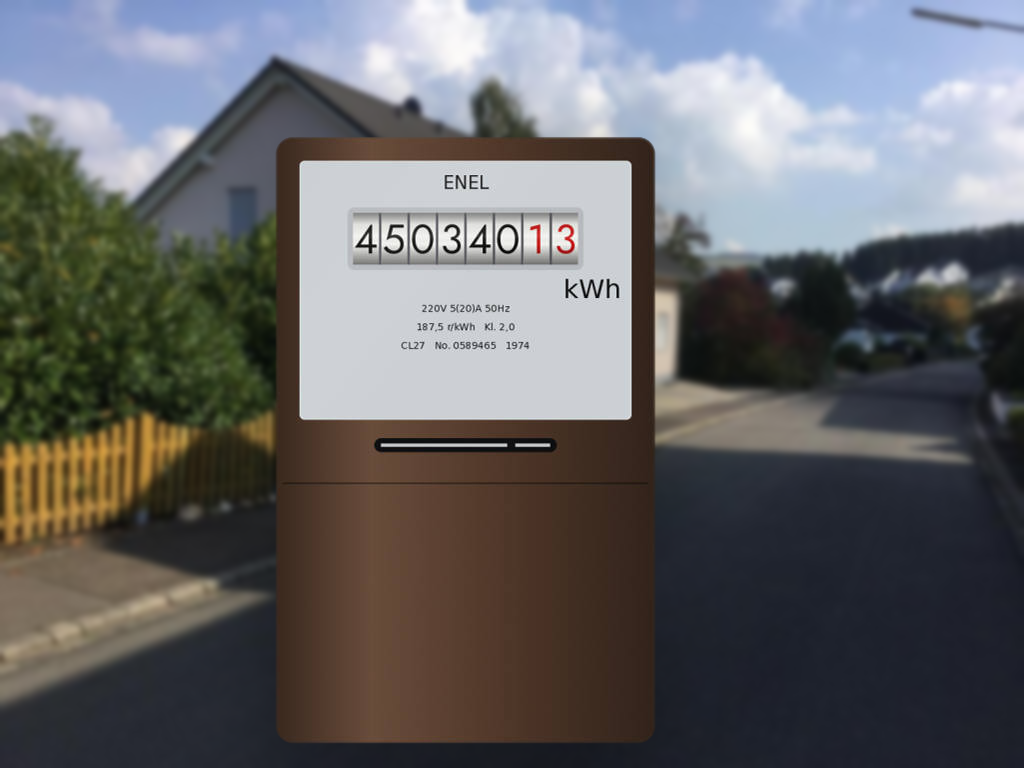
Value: 450340.13 kWh
